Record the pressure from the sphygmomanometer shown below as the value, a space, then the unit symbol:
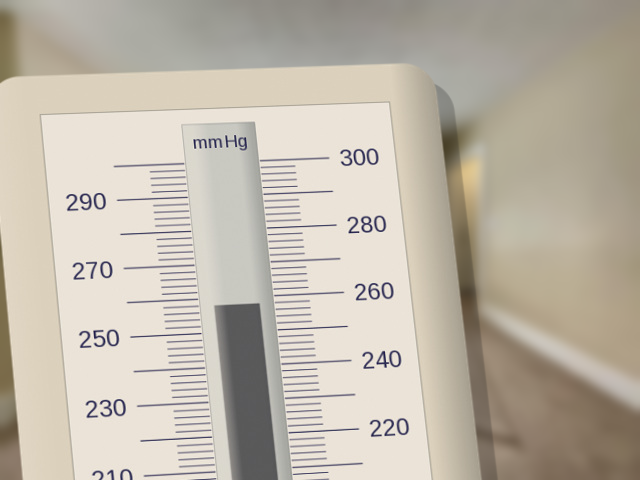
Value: 258 mmHg
